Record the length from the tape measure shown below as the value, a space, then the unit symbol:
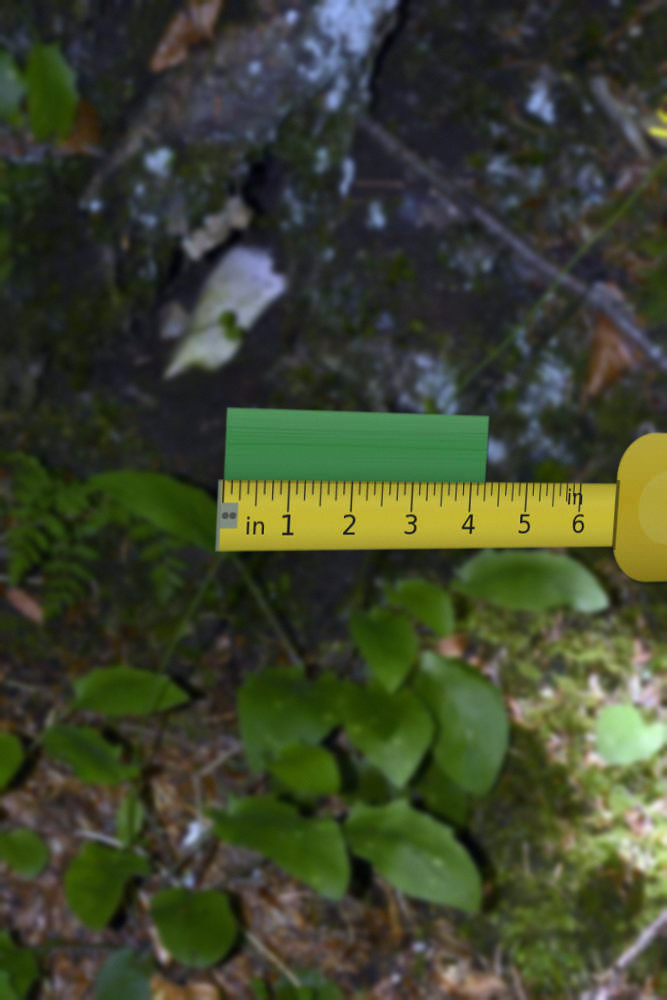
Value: 4.25 in
